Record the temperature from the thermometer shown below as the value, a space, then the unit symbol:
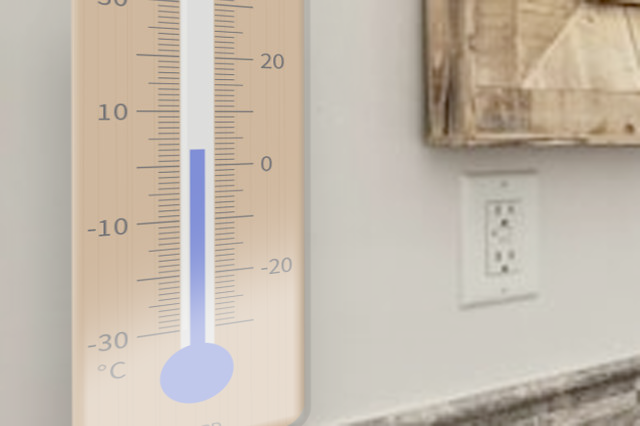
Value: 3 °C
